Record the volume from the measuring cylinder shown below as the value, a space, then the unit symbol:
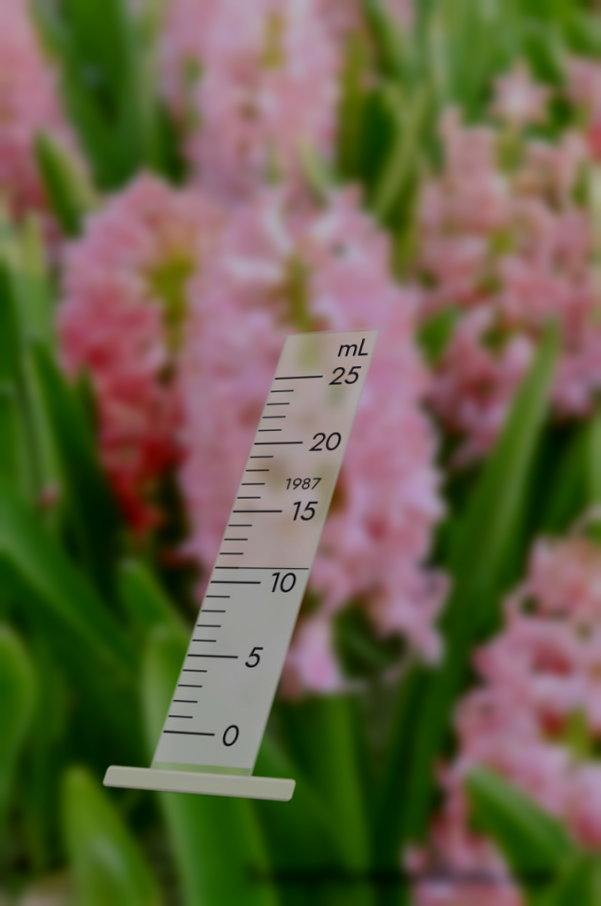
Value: 11 mL
